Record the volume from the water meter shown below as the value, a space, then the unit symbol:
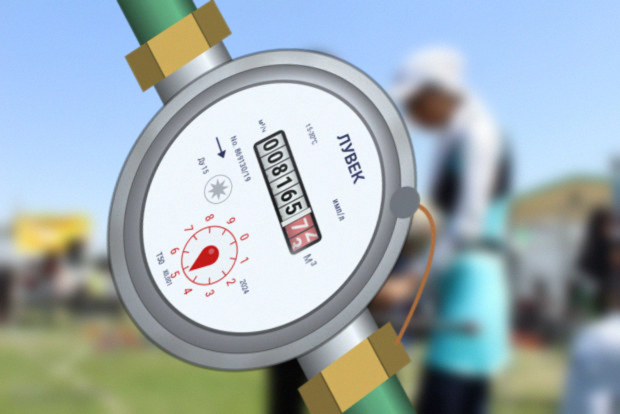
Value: 8165.724 m³
